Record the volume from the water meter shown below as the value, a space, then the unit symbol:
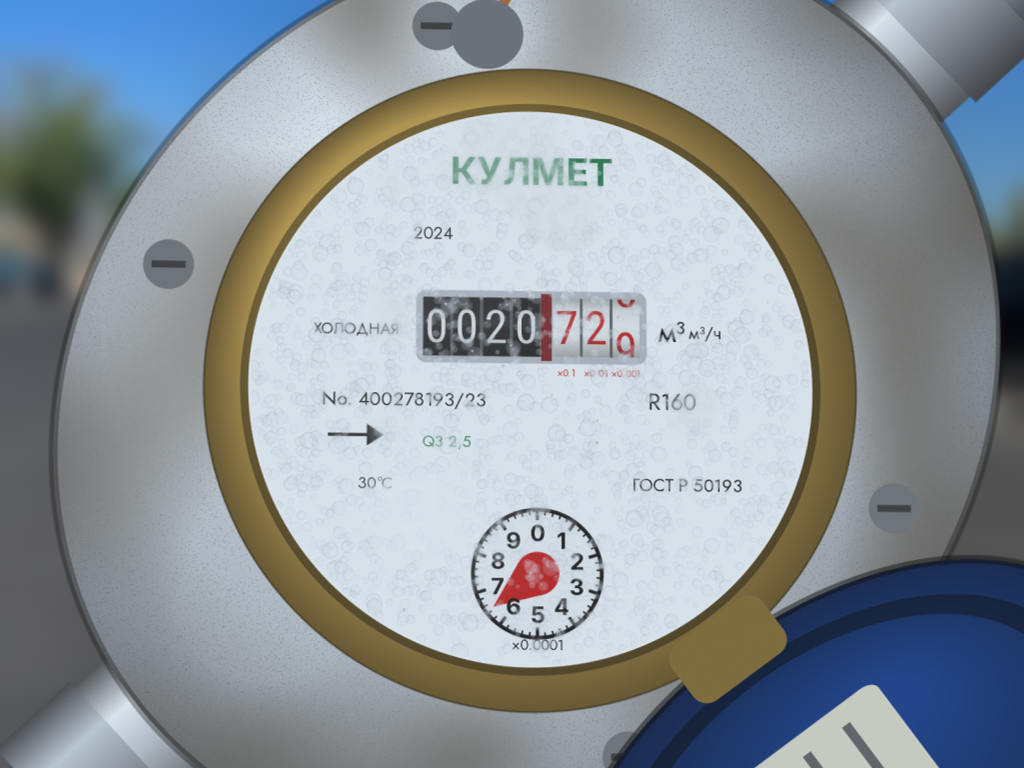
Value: 20.7286 m³
